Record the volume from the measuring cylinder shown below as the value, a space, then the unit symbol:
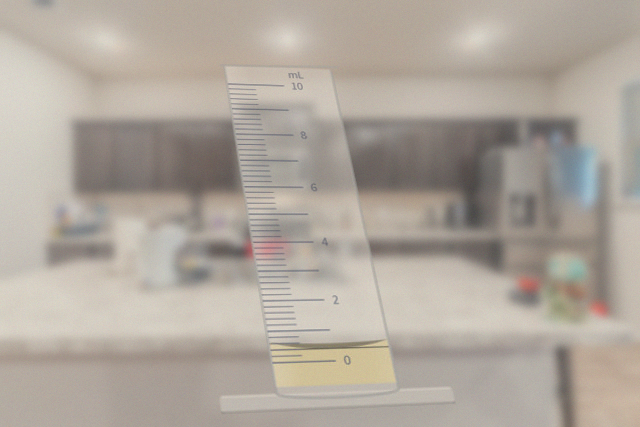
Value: 0.4 mL
